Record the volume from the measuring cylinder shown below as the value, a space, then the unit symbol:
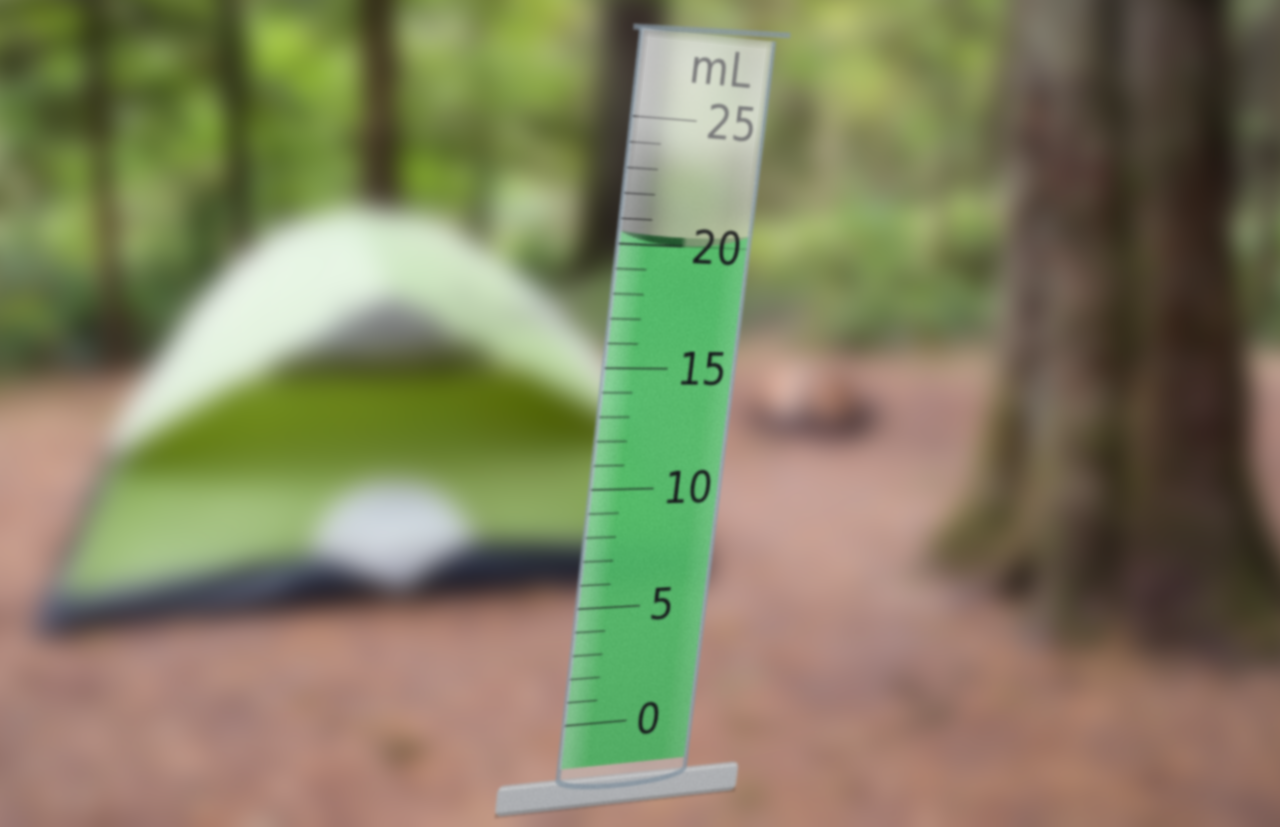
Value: 20 mL
